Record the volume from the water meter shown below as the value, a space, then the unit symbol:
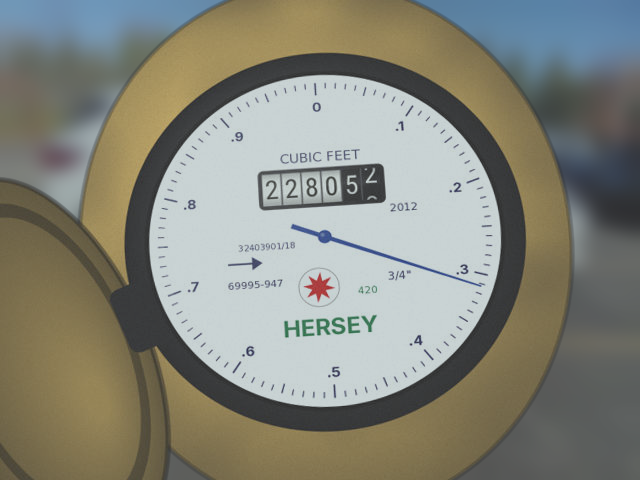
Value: 228052.31 ft³
